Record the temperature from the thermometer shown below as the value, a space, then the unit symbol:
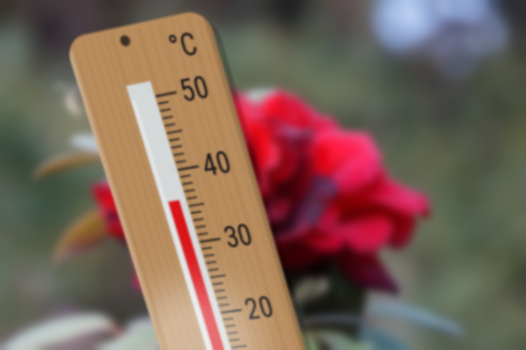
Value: 36 °C
